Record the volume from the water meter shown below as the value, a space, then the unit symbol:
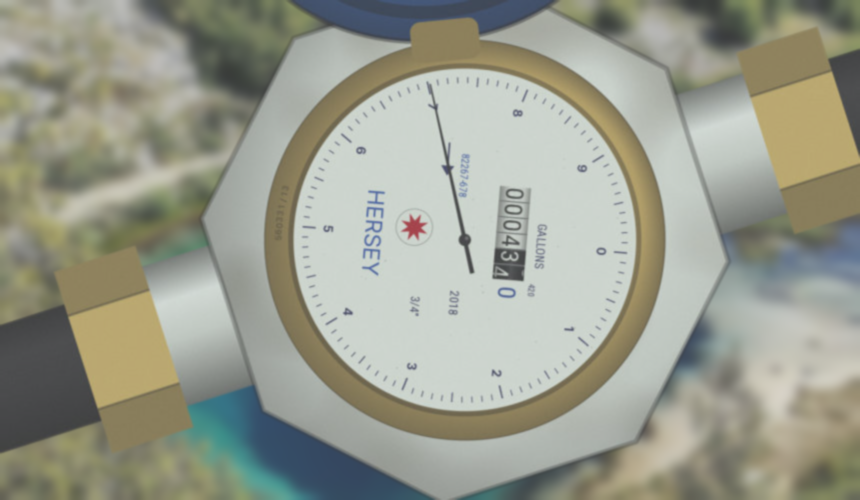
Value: 4337.0 gal
